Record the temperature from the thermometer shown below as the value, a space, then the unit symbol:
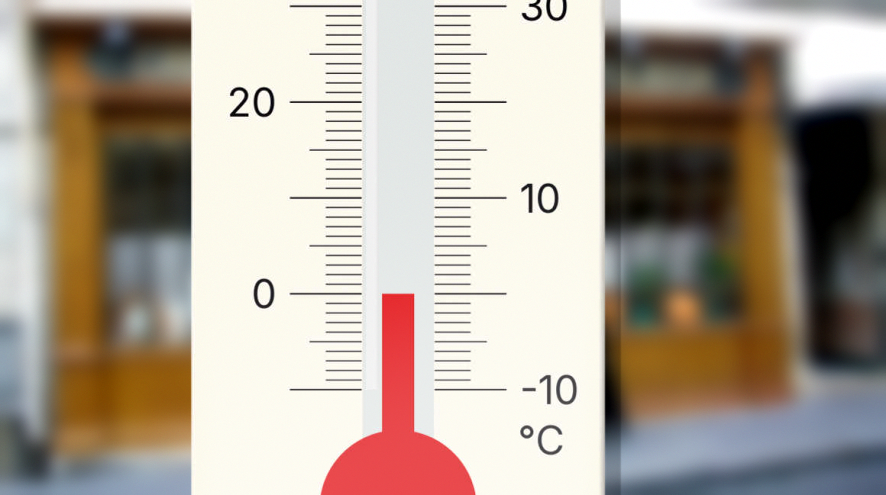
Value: 0 °C
